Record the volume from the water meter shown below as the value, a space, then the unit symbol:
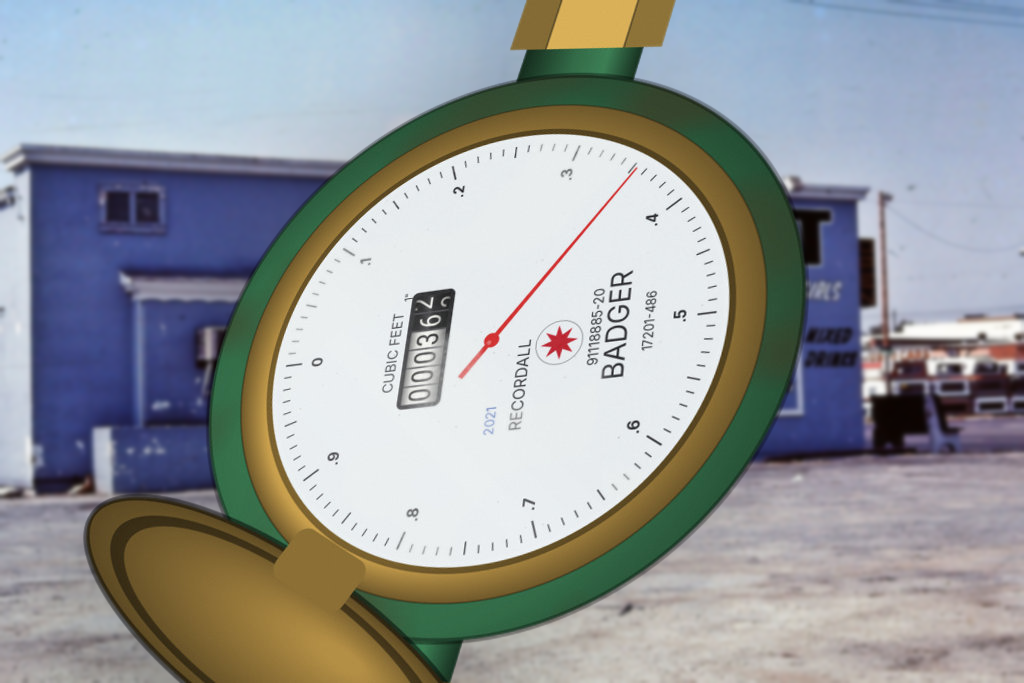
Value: 362.35 ft³
